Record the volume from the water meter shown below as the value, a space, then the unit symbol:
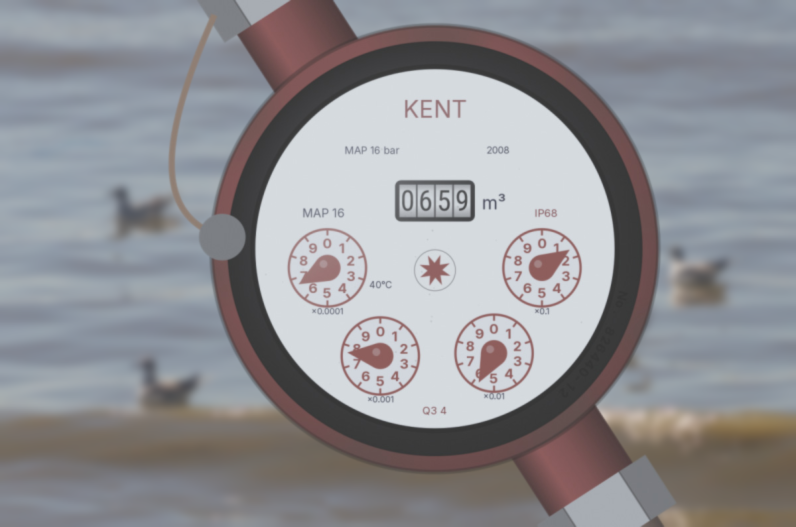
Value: 659.1576 m³
